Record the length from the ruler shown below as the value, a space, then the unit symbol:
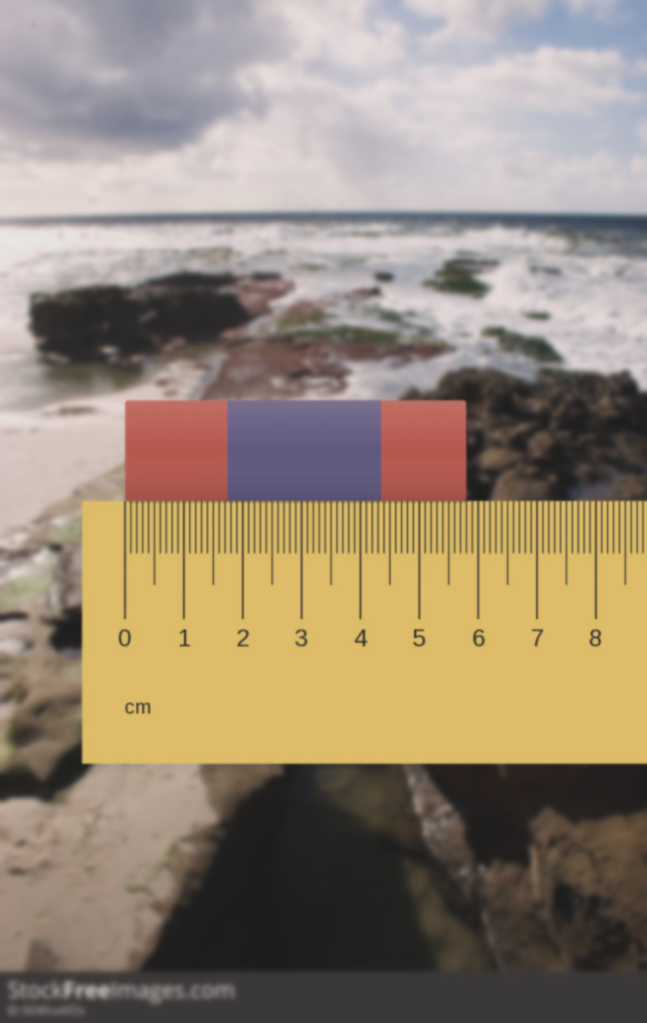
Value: 5.8 cm
